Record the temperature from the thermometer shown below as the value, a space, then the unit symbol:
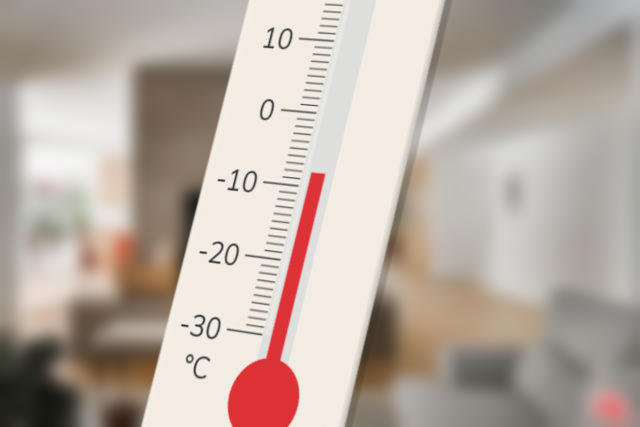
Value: -8 °C
